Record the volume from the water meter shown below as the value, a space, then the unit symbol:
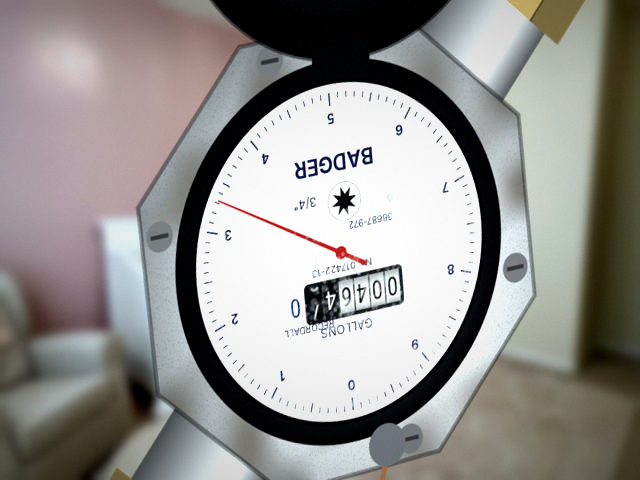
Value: 46473.3 gal
